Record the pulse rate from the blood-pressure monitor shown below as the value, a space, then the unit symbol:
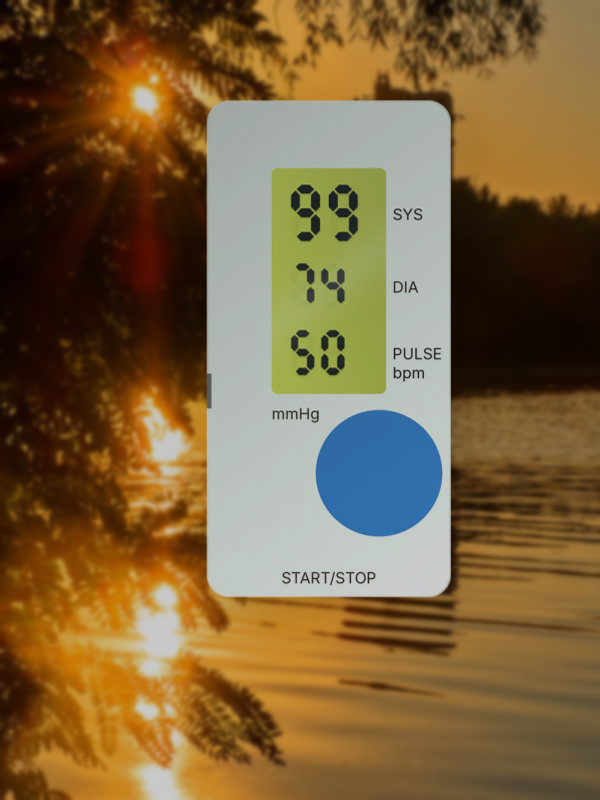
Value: 50 bpm
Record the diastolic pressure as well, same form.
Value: 74 mmHg
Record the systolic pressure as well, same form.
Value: 99 mmHg
